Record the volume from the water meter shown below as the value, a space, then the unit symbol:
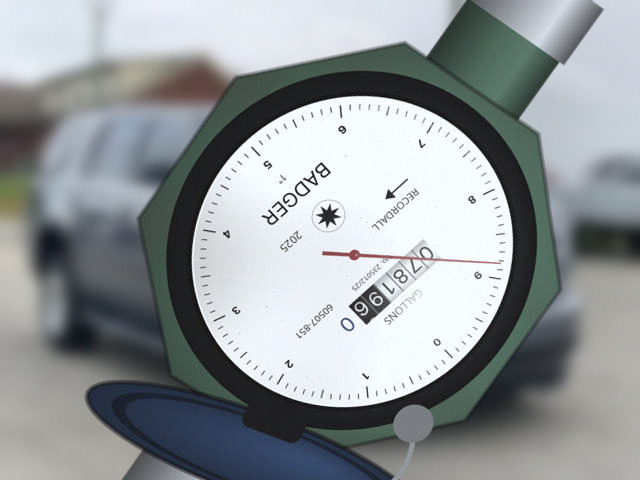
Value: 781958.8 gal
